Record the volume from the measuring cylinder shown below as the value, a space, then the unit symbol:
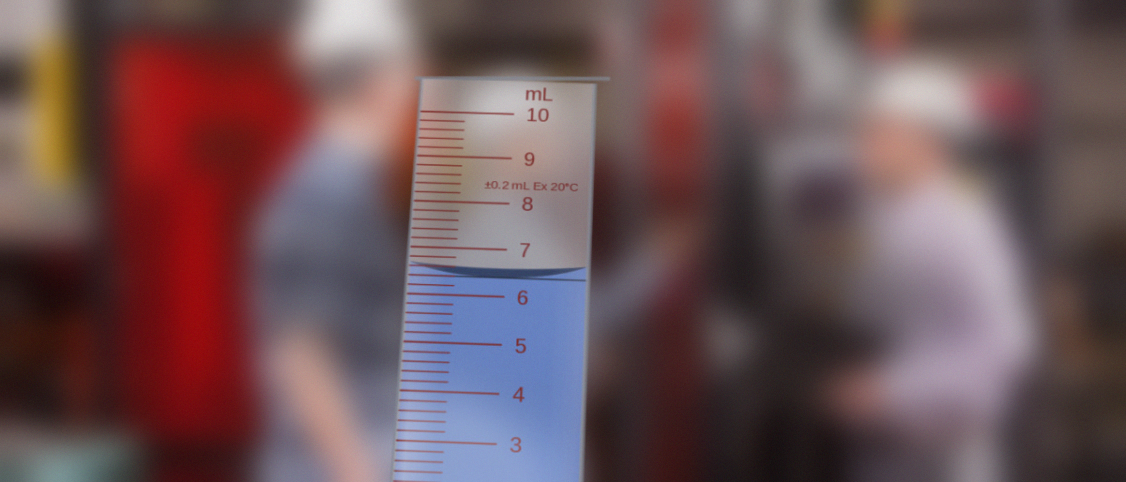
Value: 6.4 mL
